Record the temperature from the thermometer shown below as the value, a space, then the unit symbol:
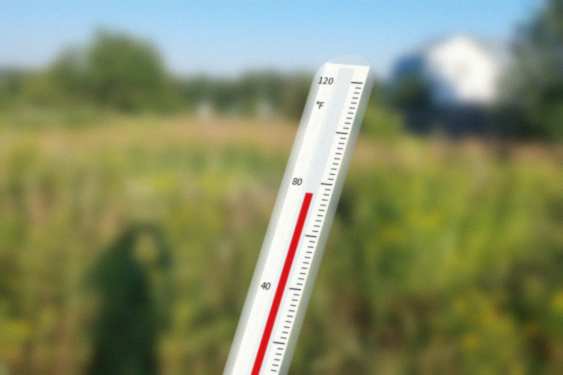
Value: 76 °F
